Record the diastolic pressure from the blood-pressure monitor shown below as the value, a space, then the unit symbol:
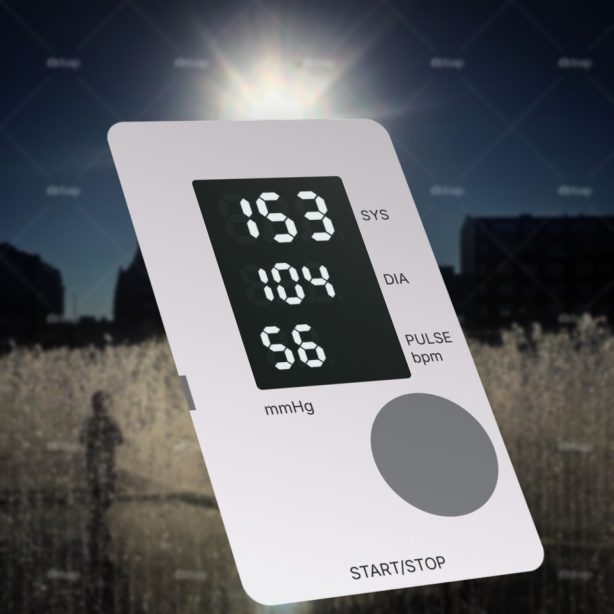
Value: 104 mmHg
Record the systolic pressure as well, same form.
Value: 153 mmHg
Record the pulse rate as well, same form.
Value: 56 bpm
